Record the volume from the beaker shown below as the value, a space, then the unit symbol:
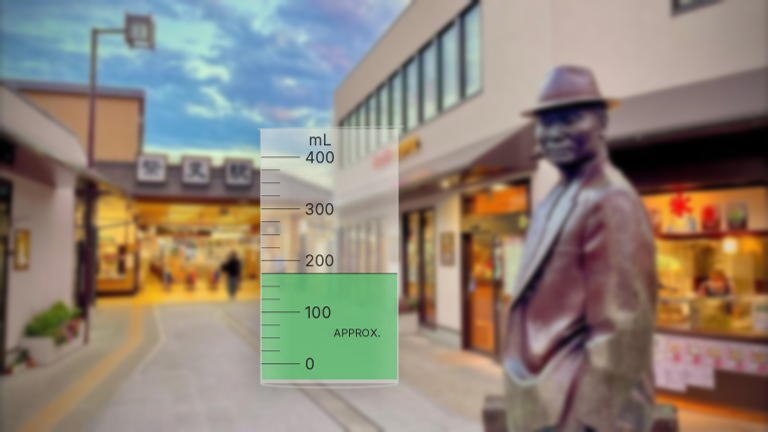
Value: 175 mL
